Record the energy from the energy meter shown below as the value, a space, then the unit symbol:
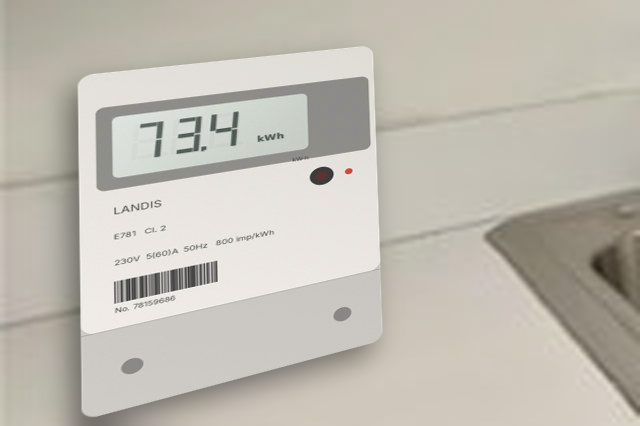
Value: 73.4 kWh
